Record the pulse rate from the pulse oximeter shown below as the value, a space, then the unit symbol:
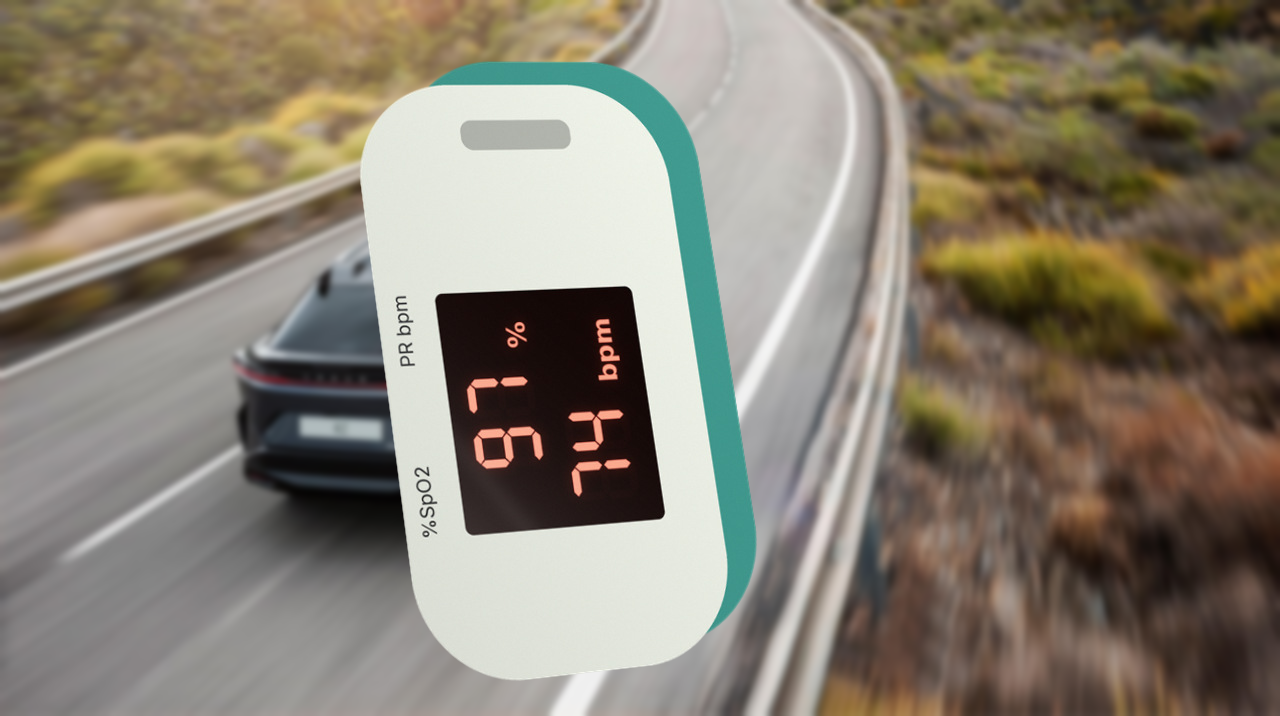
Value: 74 bpm
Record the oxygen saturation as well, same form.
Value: 97 %
